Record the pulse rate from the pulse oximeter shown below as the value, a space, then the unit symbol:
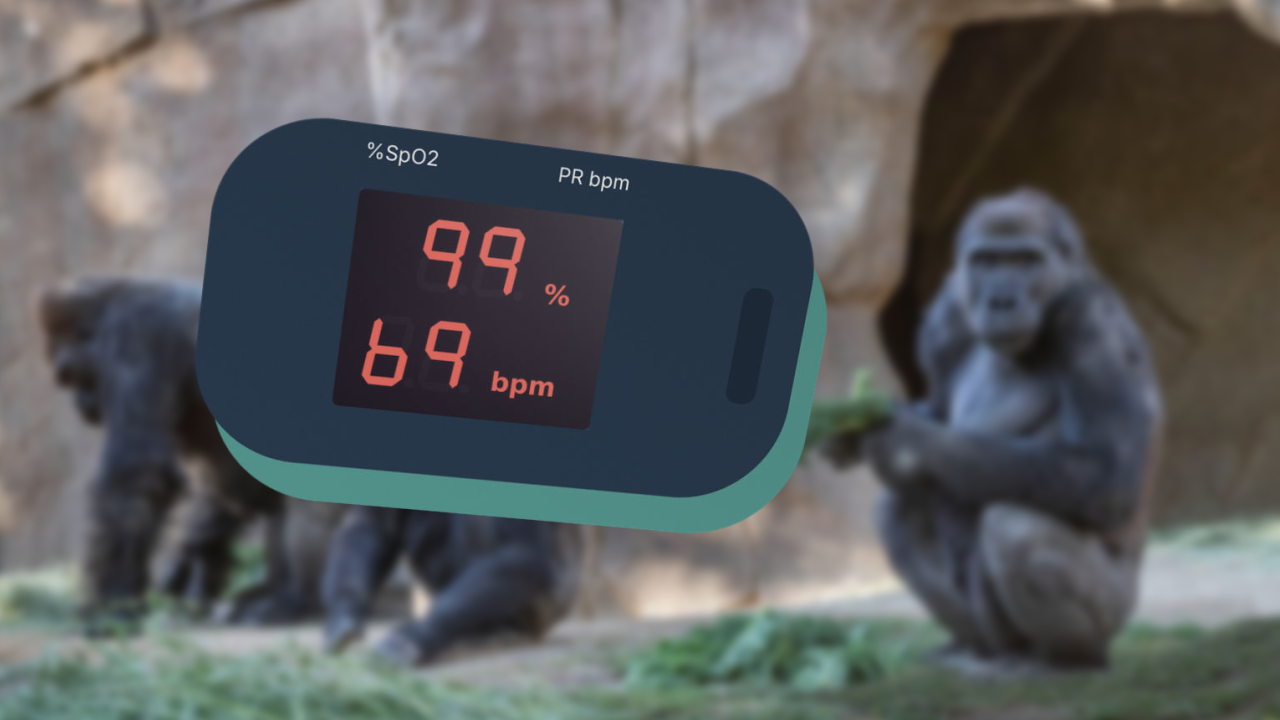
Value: 69 bpm
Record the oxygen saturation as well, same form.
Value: 99 %
